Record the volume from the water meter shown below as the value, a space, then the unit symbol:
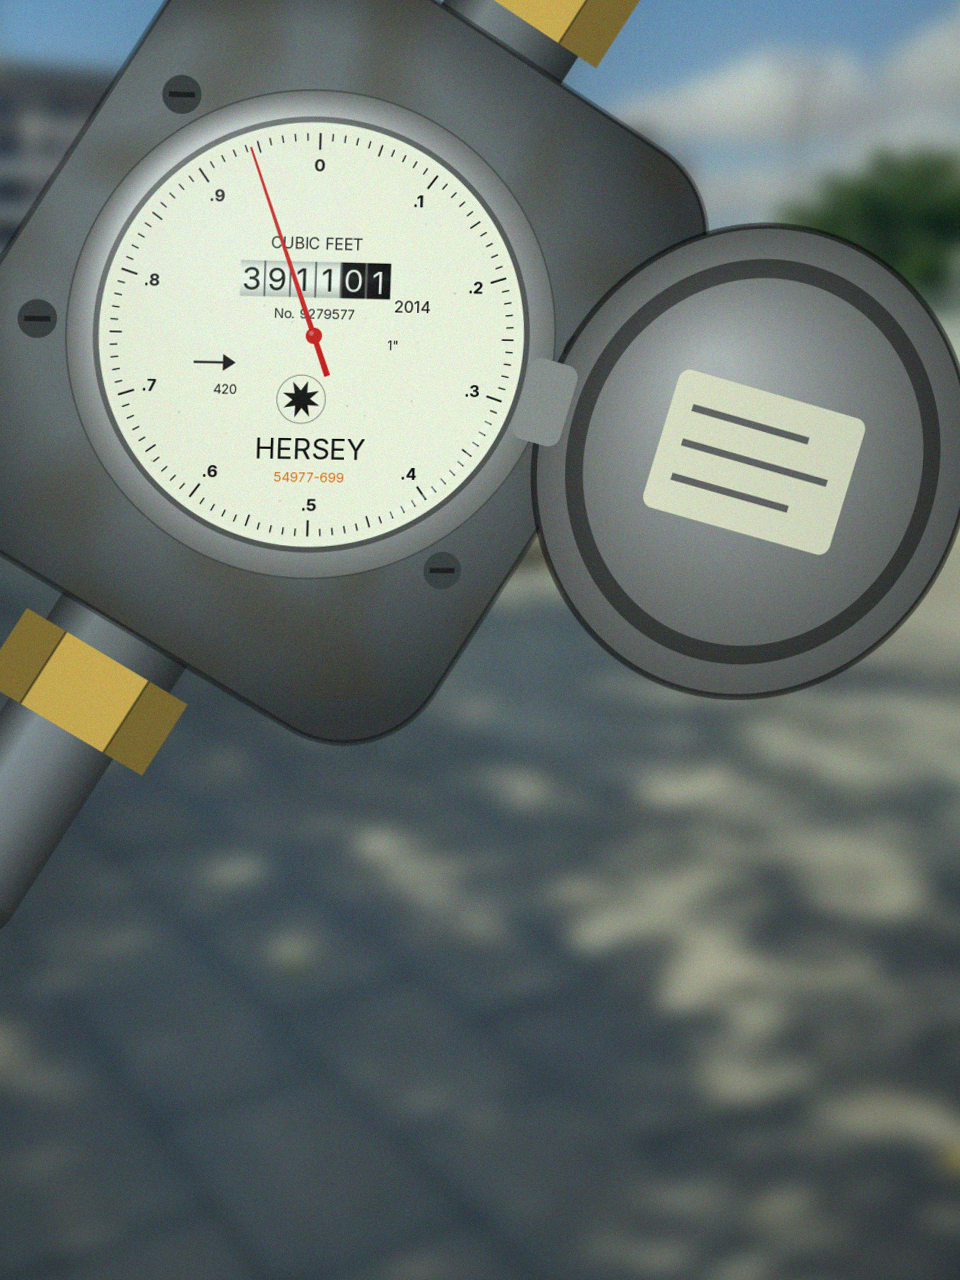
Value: 391100.94 ft³
